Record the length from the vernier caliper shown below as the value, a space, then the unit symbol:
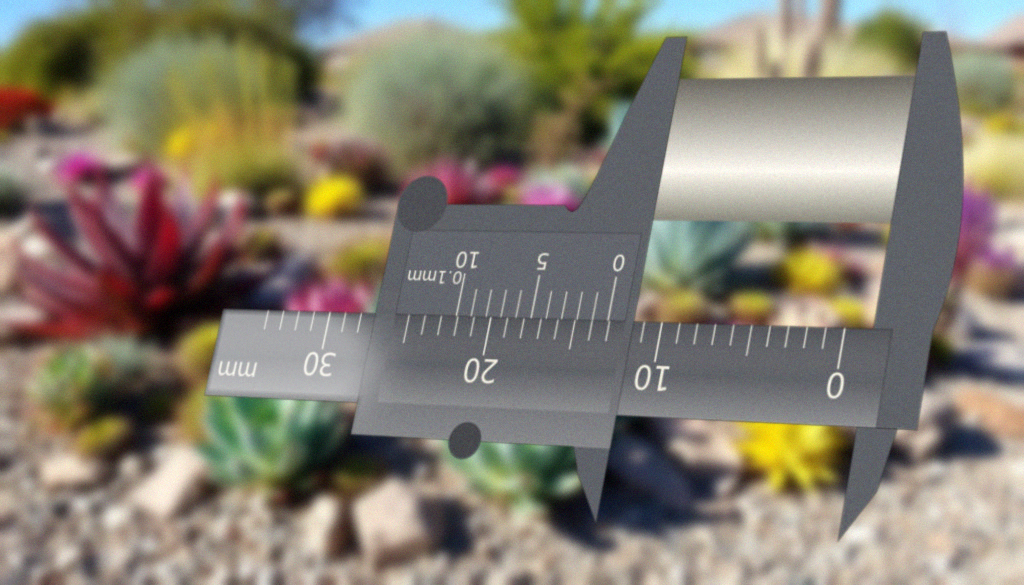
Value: 13.1 mm
